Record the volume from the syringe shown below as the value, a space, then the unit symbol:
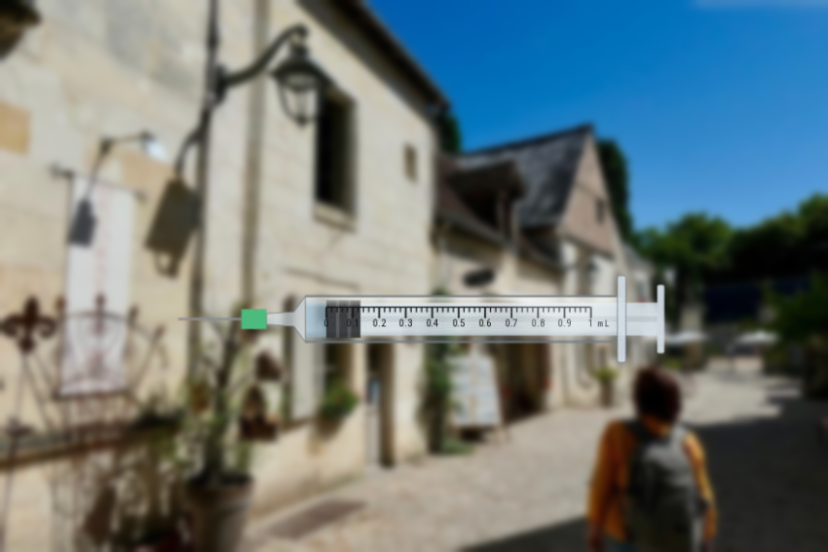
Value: 0 mL
